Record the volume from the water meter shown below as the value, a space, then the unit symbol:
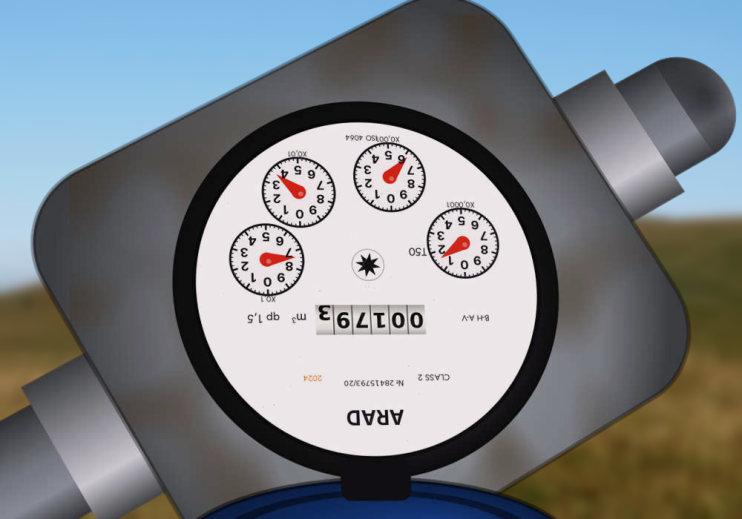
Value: 1792.7361 m³
